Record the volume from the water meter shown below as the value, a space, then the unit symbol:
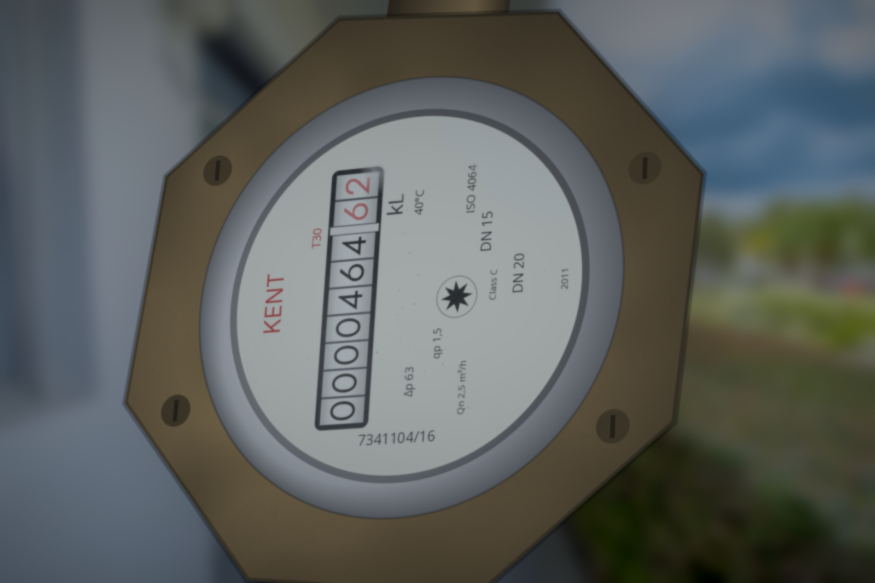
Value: 464.62 kL
